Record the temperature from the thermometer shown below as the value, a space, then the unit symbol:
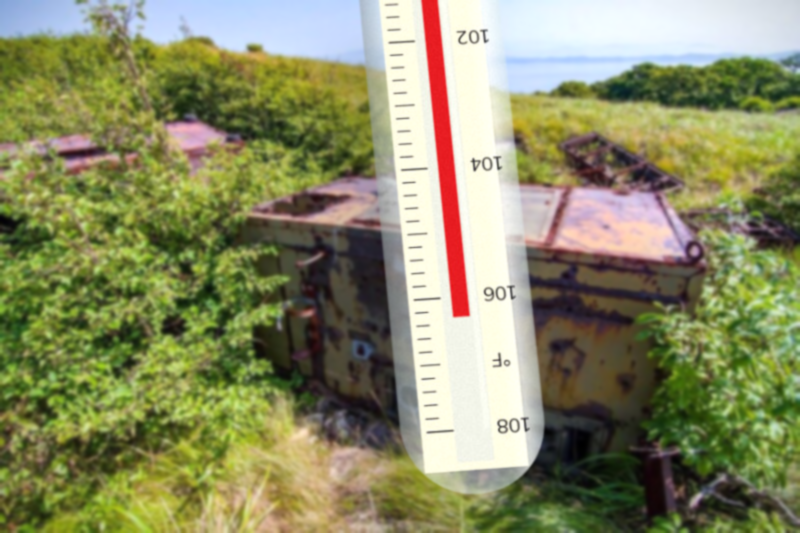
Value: 106.3 °F
